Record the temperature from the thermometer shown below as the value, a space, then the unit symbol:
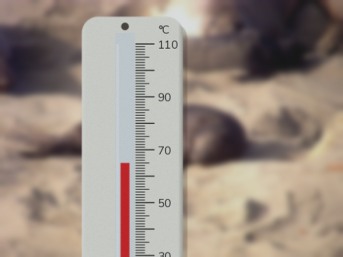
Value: 65 °C
